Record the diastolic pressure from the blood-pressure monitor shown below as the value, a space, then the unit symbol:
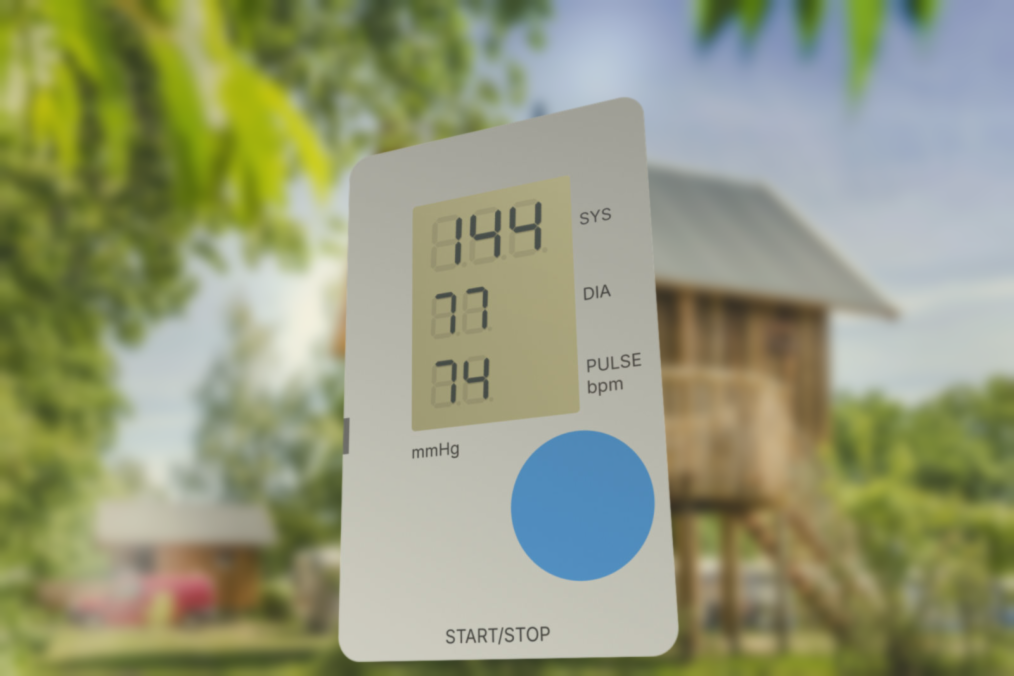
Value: 77 mmHg
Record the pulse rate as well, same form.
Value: 74 bpm
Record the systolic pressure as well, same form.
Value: 144 mmHg
